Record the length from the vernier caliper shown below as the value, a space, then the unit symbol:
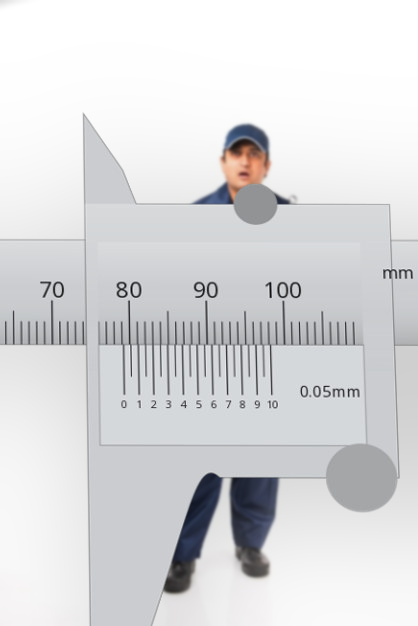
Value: 79.2 mm
